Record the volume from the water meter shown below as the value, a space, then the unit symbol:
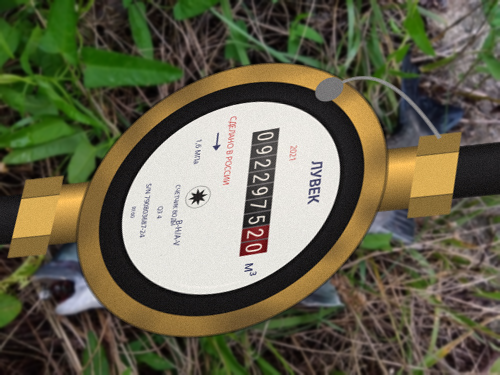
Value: 922975.20 m³
